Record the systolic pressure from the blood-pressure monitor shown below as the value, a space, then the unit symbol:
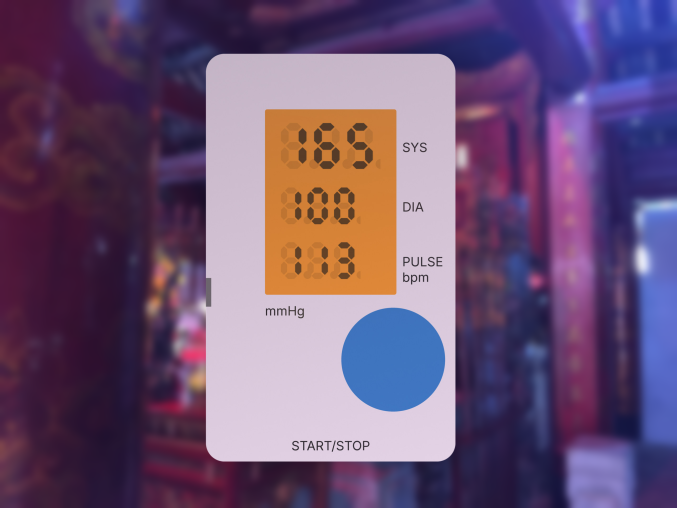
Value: 165 mmHg
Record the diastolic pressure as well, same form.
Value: 100 mmHg
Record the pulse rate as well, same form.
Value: 113 bpm
